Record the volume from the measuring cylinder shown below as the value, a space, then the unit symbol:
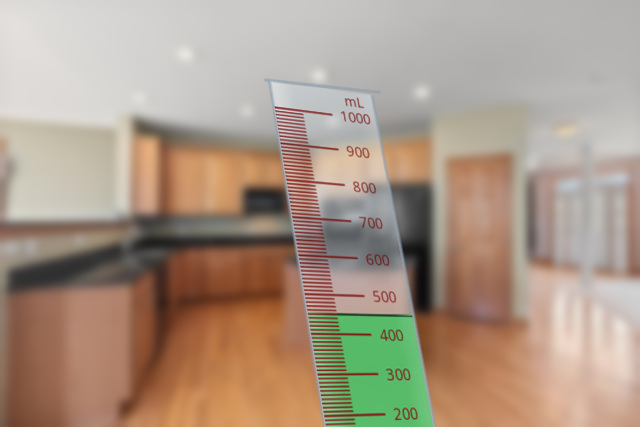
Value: 450 mL
